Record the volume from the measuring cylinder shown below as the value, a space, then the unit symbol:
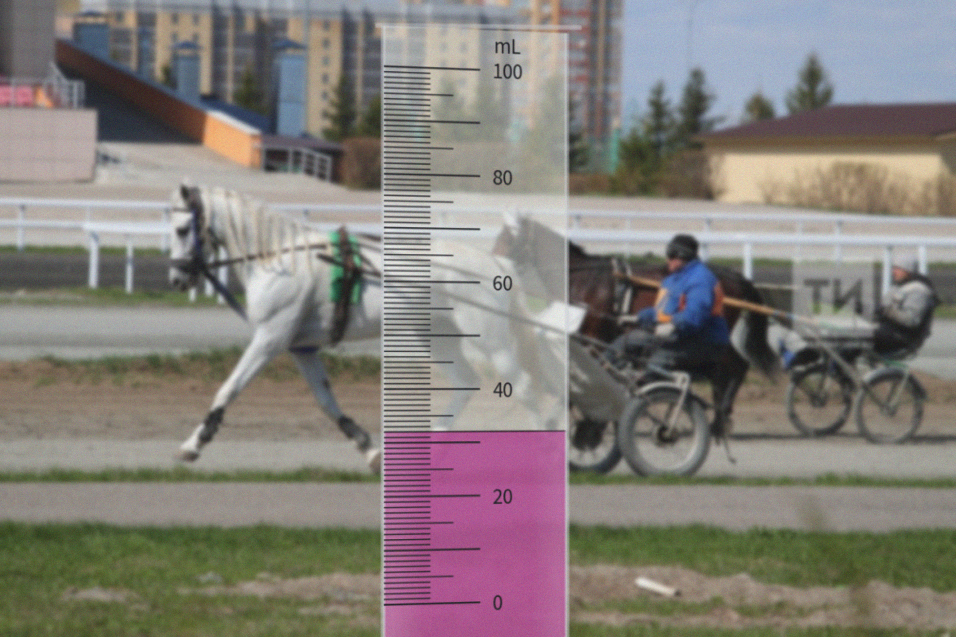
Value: 32 mL
